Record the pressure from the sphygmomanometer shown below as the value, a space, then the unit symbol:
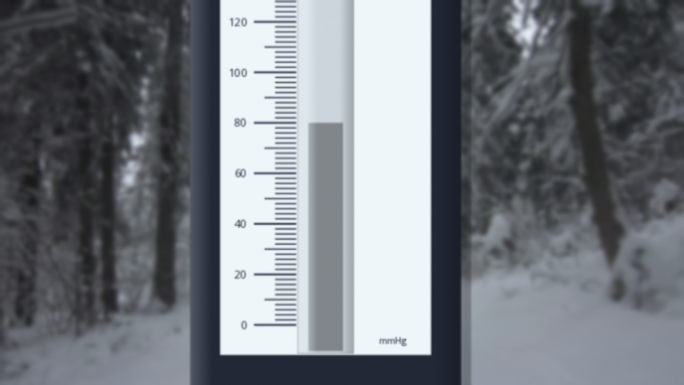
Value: 80 mmHg
